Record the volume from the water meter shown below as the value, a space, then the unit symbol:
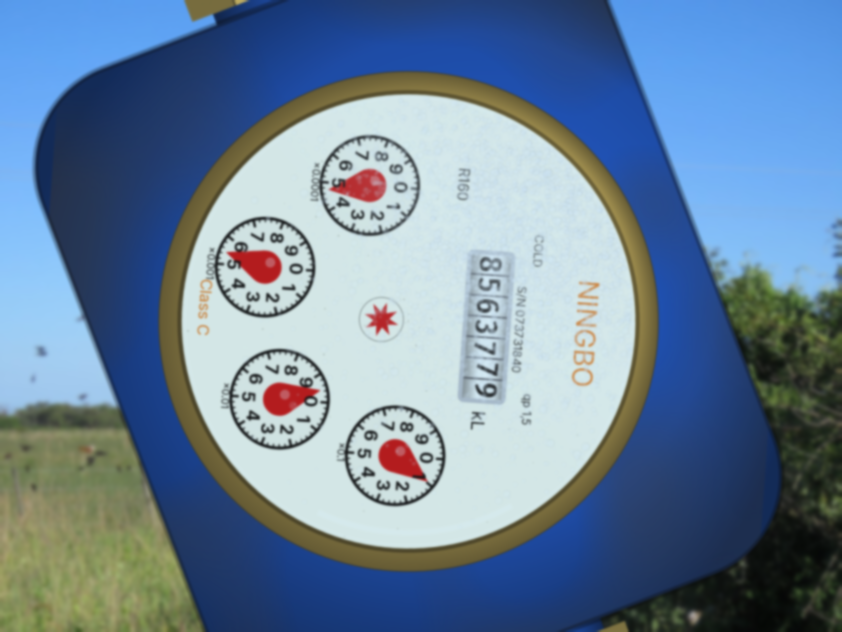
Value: 8563779.0954 kL
